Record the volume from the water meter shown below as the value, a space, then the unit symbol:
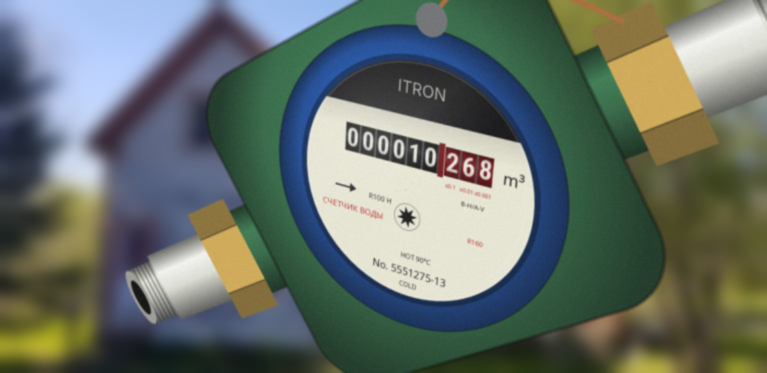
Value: 10.268 m³
